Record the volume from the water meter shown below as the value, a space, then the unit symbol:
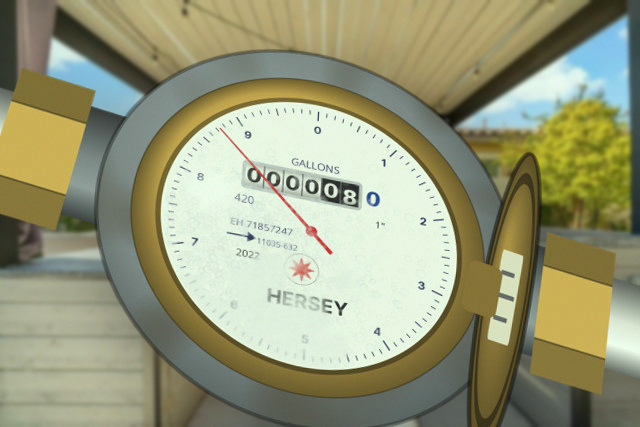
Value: 78.7 gal
